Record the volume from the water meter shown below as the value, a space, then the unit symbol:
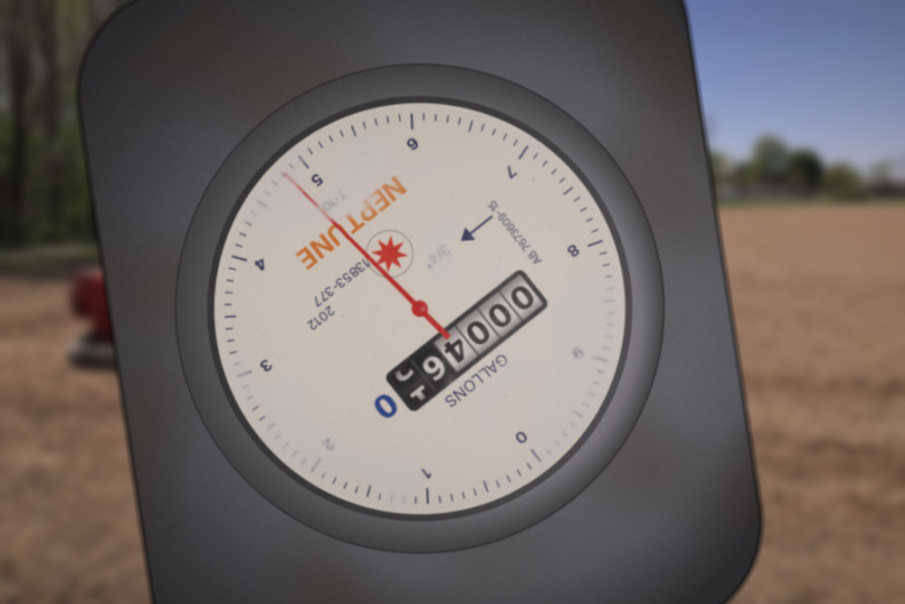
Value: 4614.8 gal
